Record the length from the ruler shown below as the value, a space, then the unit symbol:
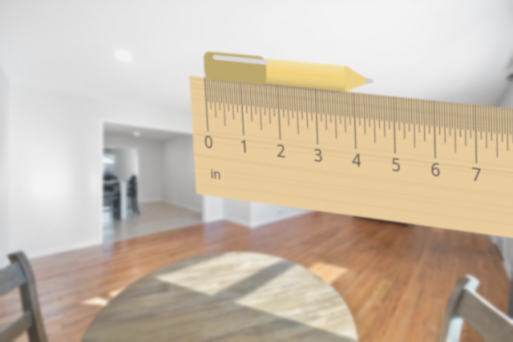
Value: 4.5 in
